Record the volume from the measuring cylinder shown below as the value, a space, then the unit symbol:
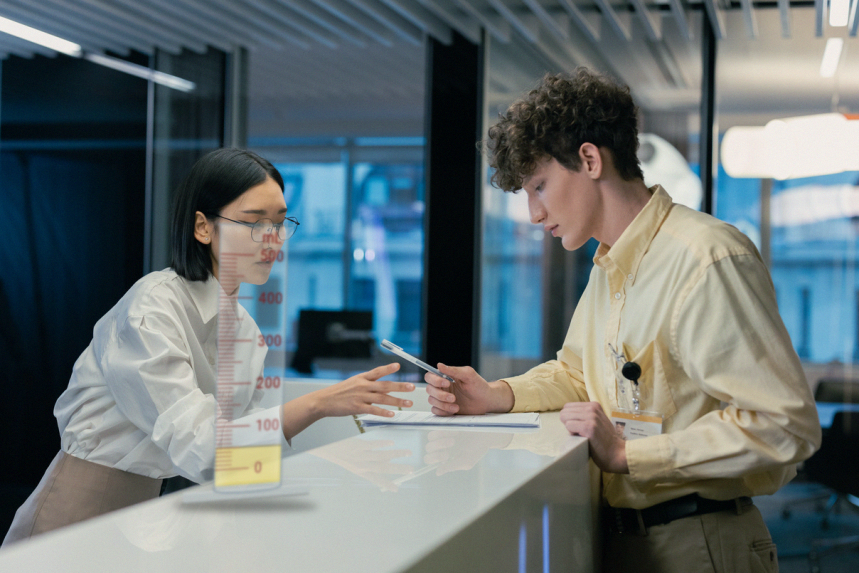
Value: 50 mL
